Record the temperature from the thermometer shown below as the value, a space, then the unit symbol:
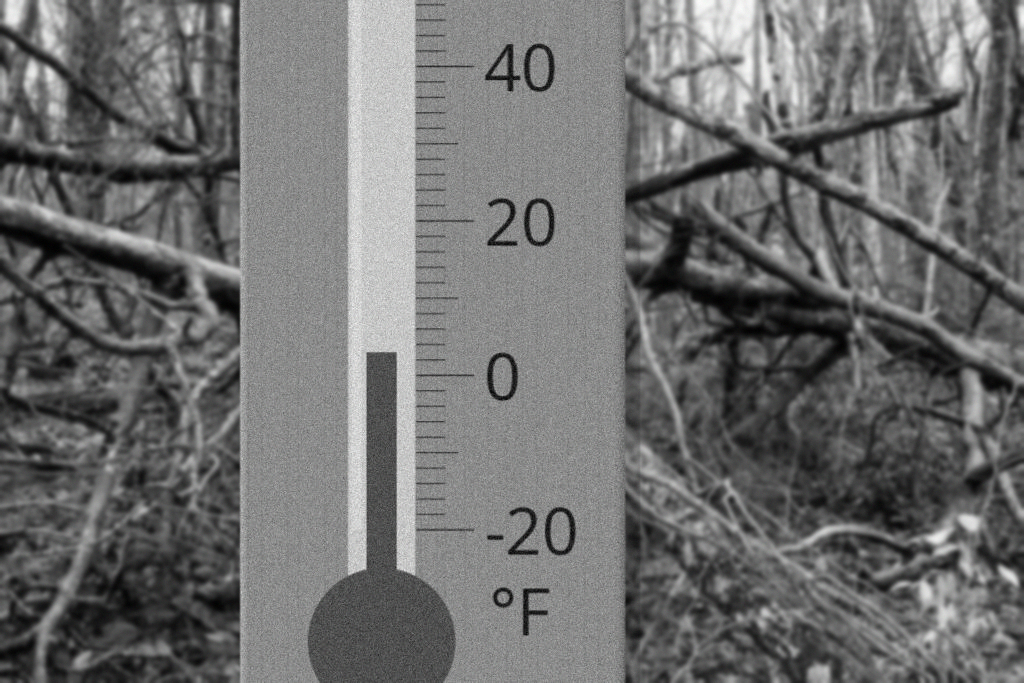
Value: 3 °F
